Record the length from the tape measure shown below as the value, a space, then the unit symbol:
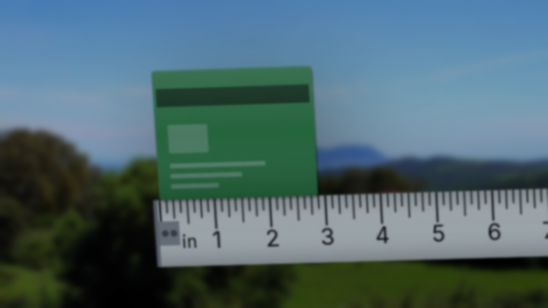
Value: 2.875 in
